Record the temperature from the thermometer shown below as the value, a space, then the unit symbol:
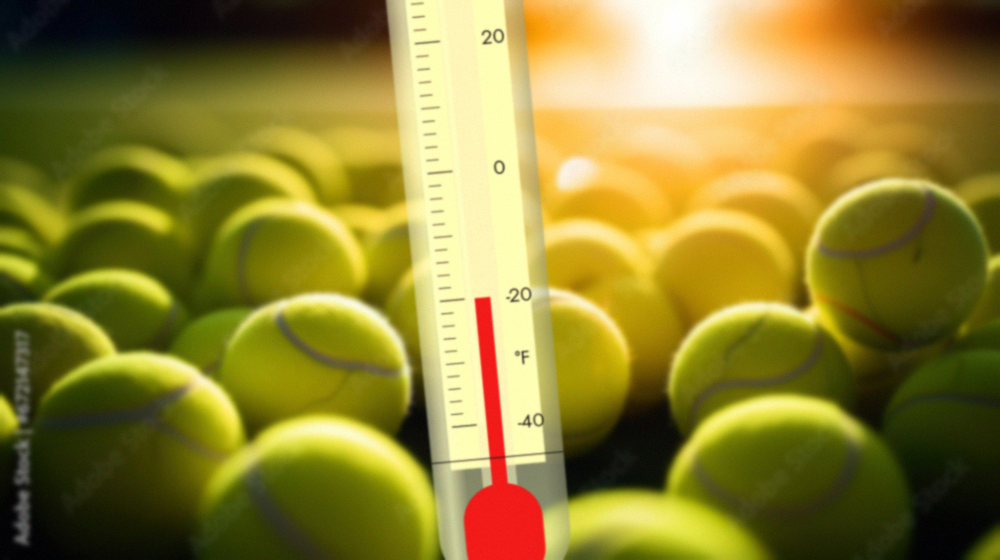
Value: -20 °F
